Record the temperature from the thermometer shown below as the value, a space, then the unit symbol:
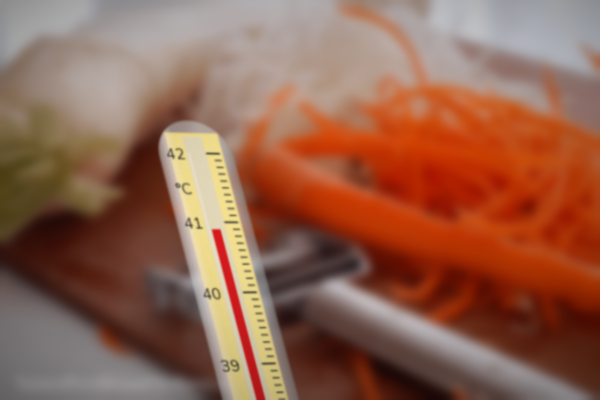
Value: 40.9 °C
